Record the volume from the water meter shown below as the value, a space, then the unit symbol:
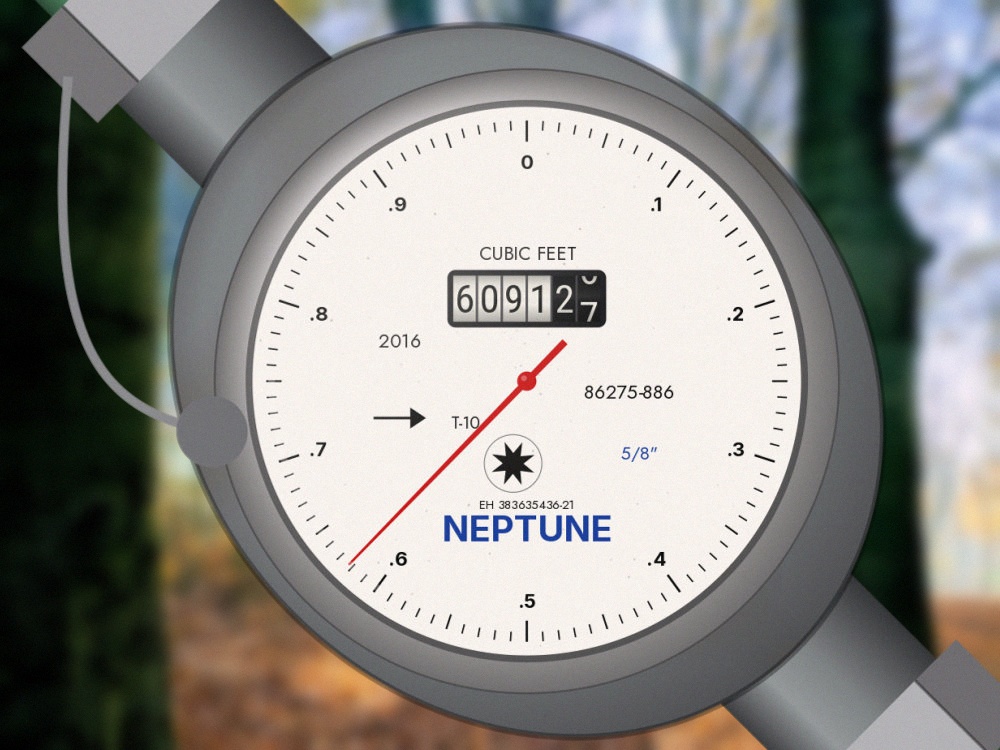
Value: 609126.62 ft³
